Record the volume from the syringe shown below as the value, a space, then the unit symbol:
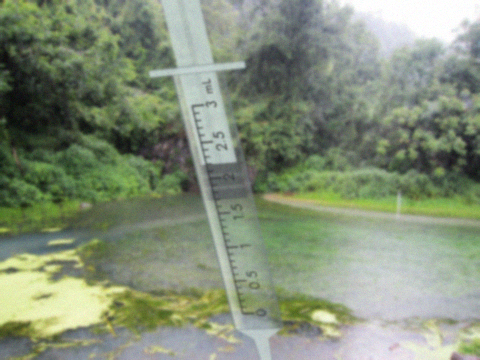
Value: 1.7 mL
